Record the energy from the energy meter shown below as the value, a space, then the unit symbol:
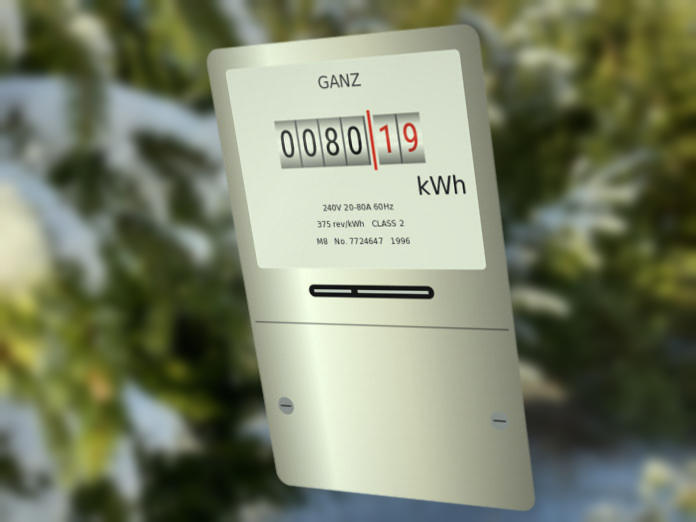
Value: 80.19 kWh
